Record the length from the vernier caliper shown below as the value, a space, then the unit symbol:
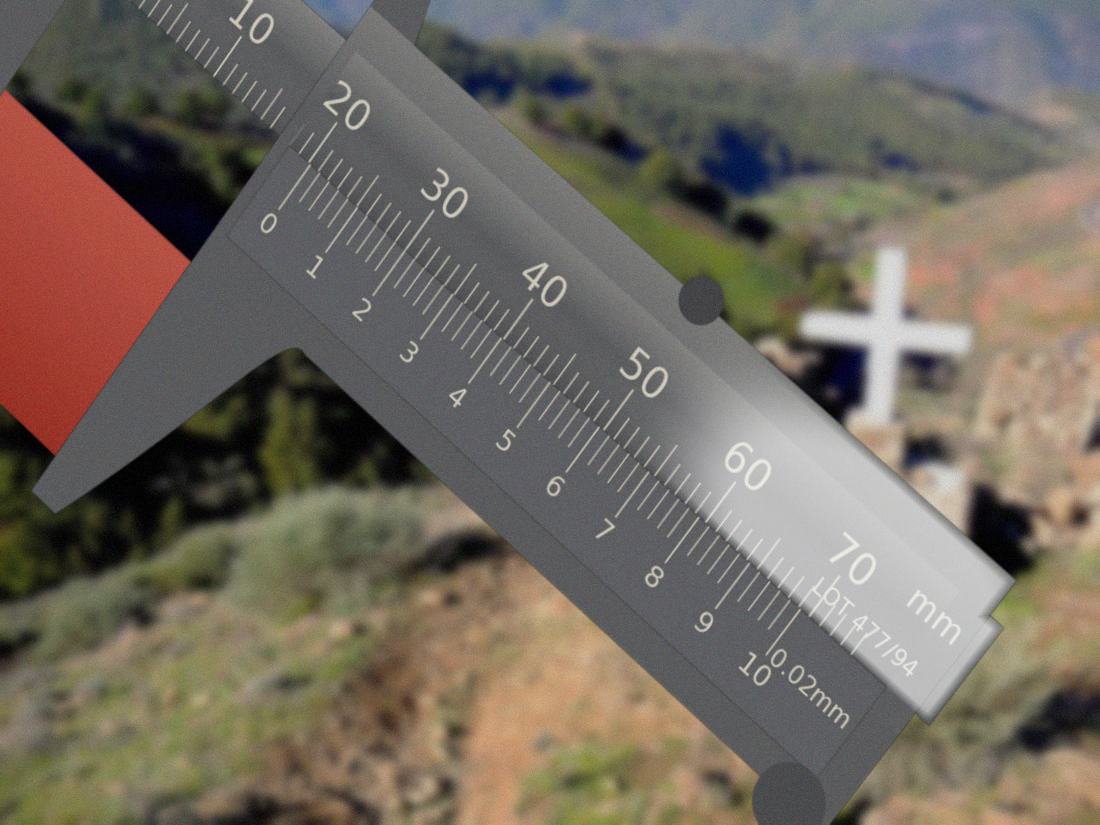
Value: 20.2 mm
